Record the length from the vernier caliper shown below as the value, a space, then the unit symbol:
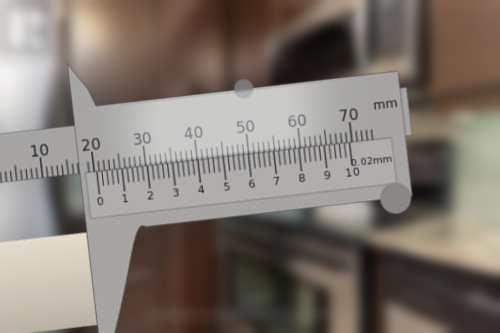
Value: 20.5 mm
